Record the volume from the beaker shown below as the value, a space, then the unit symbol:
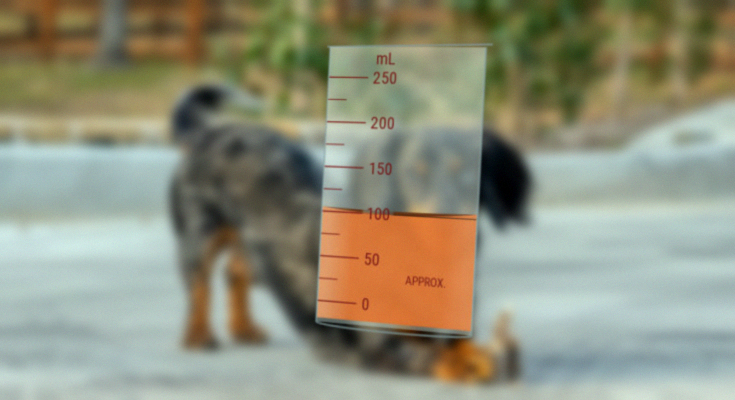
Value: 100 mL
